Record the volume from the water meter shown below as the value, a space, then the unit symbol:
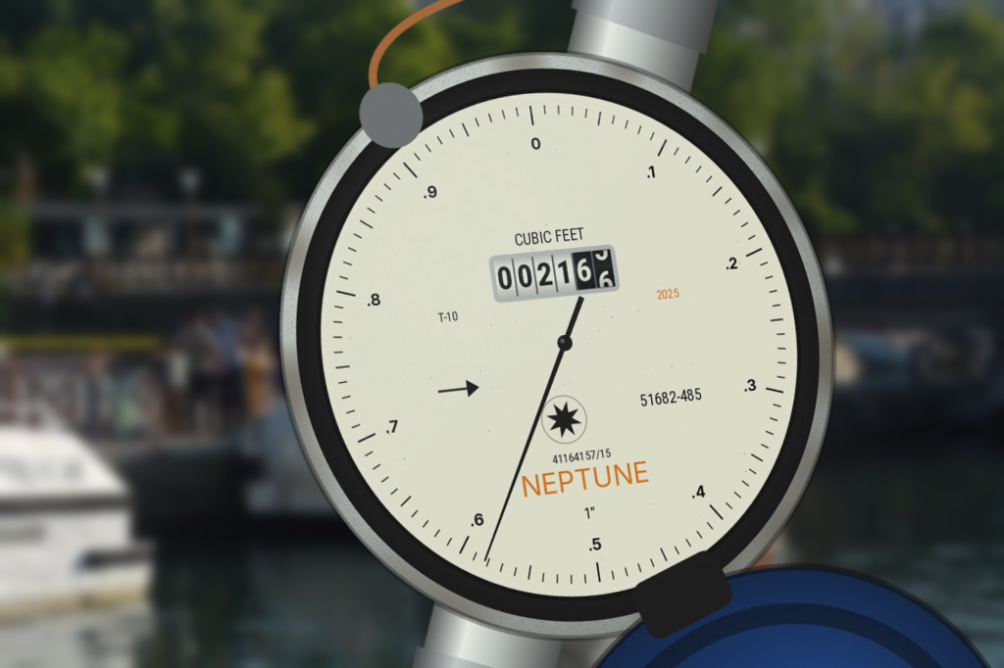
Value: 2165.58 ft³
